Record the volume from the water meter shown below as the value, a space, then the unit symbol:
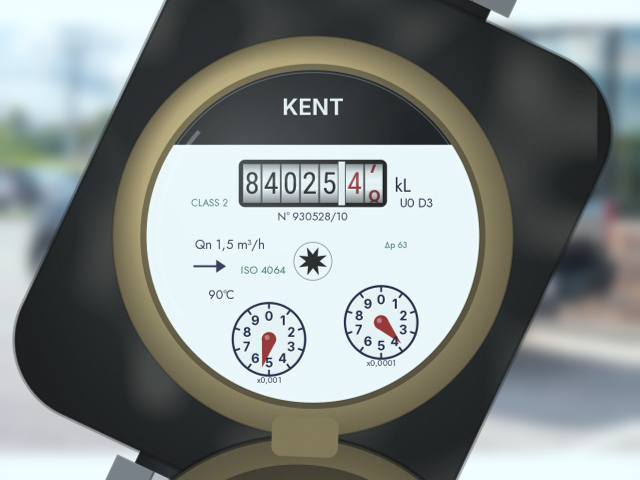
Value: 84025.4753 kL
